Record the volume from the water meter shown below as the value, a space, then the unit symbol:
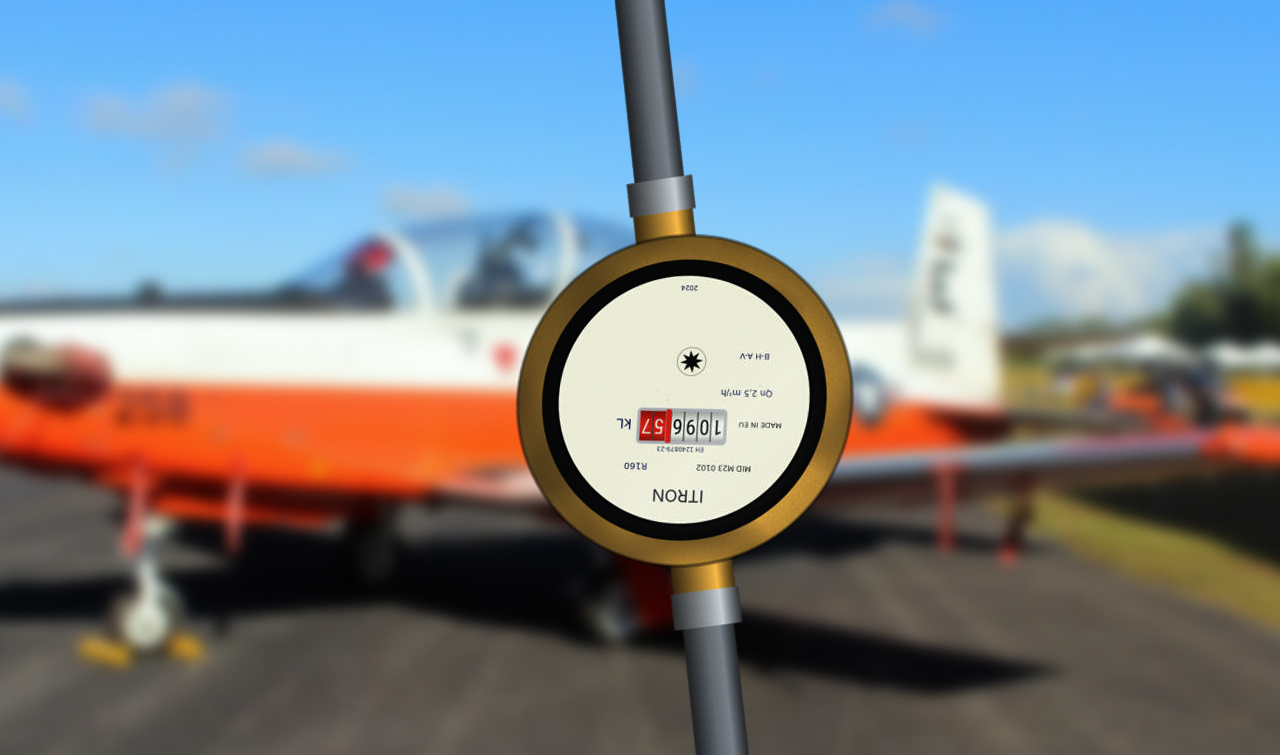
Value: 1096.57 kL
